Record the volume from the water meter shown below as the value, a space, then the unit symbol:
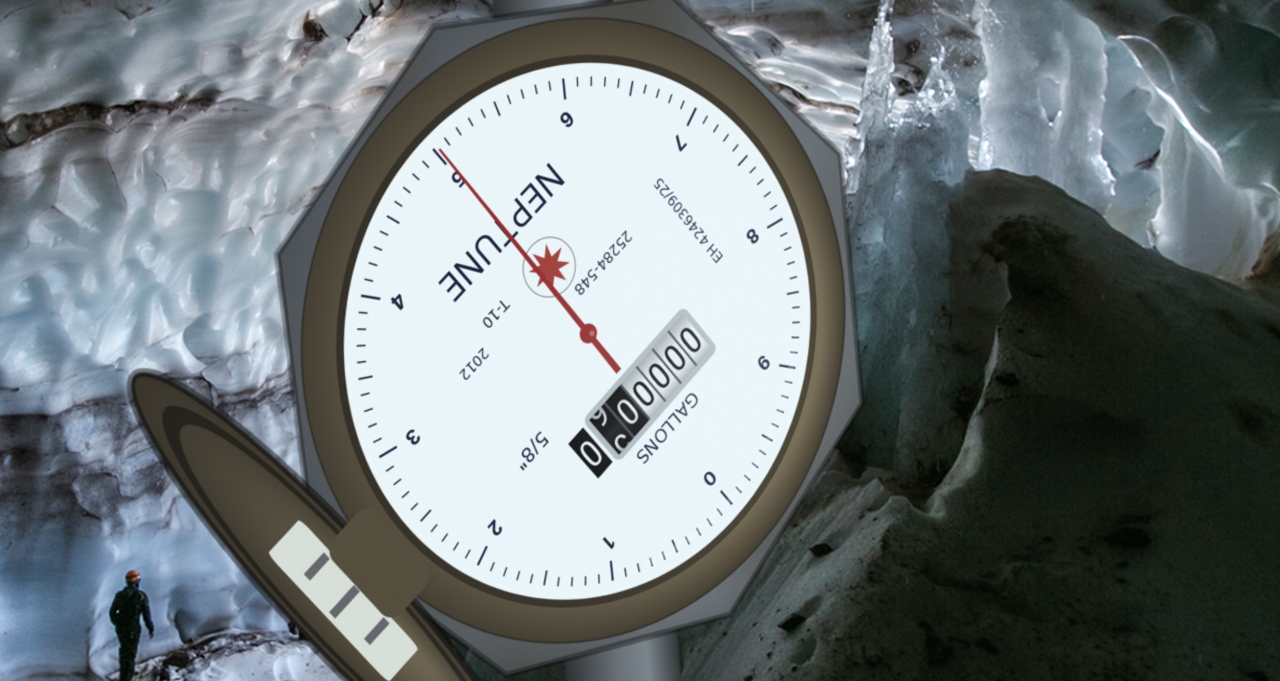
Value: 55.0 gal
